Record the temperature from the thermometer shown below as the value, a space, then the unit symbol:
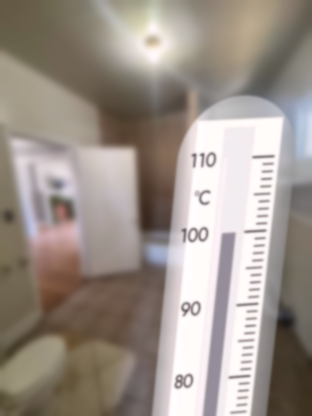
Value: 100 °C
